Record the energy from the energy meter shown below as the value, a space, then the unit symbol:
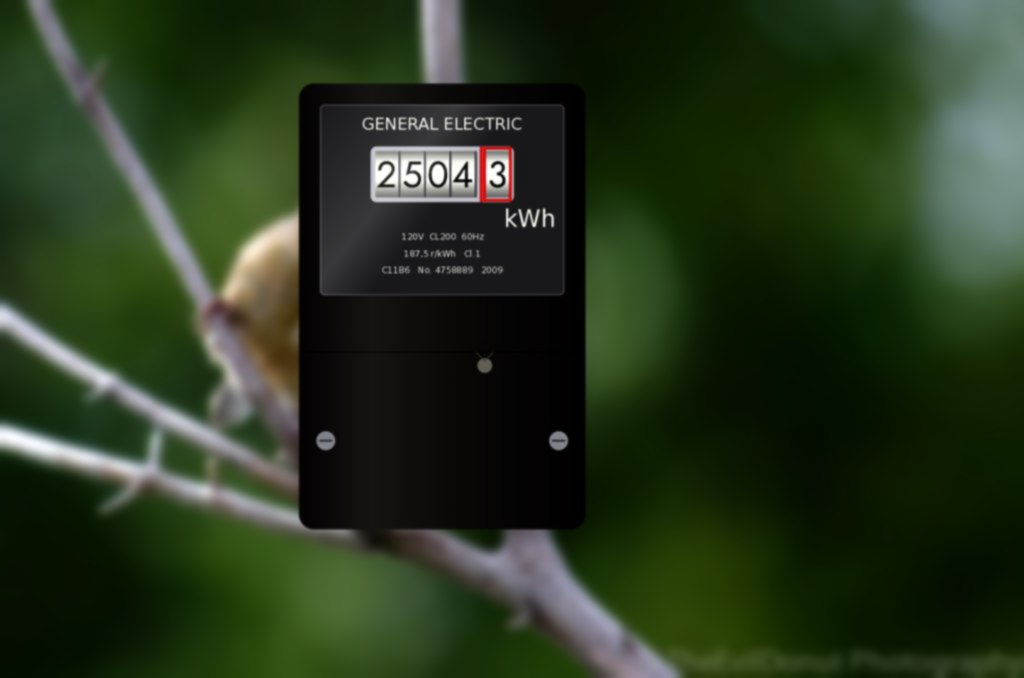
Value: 2504.3 kWh
